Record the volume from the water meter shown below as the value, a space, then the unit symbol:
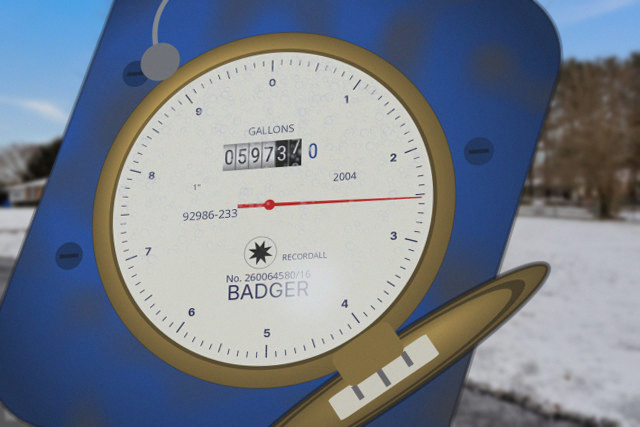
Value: 597372.5 gal
